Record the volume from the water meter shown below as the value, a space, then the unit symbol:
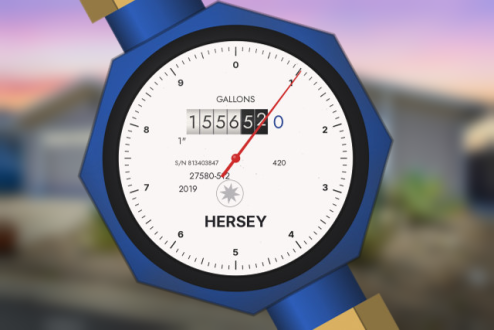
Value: 1556521.0 gal
